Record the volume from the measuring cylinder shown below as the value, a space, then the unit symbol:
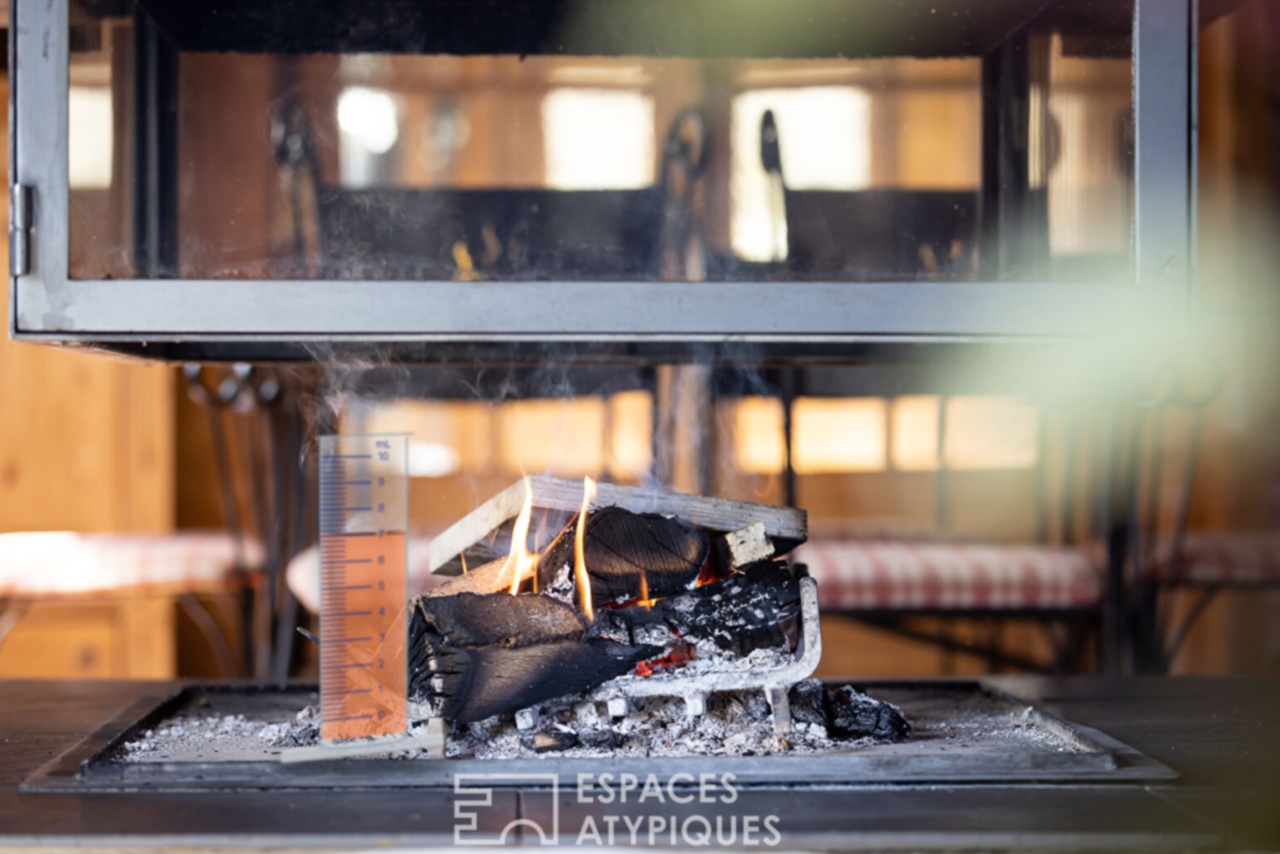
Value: 7 mL
